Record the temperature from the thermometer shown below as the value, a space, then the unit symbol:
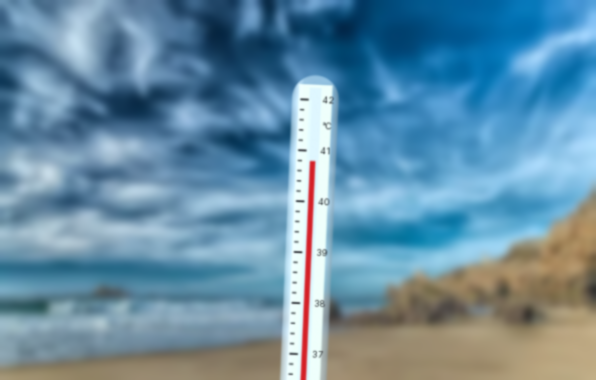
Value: 40.8 °C
